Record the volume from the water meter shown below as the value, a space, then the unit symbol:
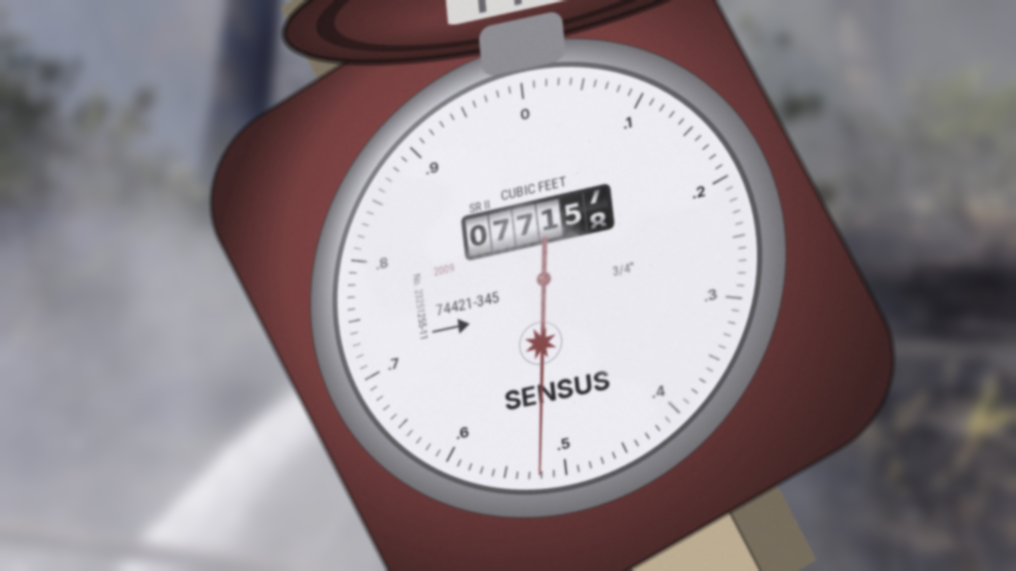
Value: 77157.52 ft³
